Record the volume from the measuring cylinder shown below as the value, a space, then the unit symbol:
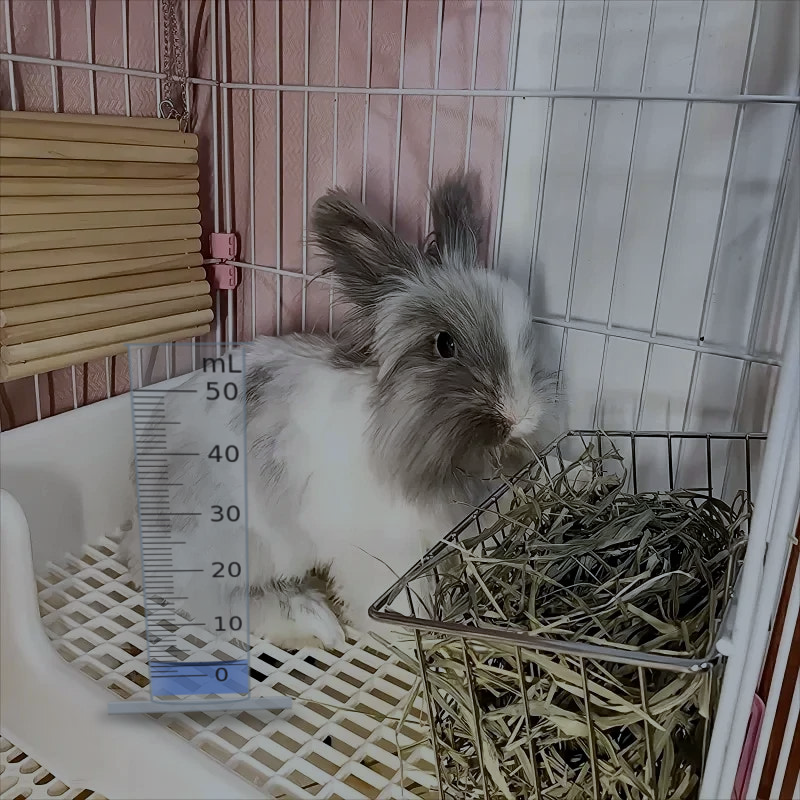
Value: 2 mL
